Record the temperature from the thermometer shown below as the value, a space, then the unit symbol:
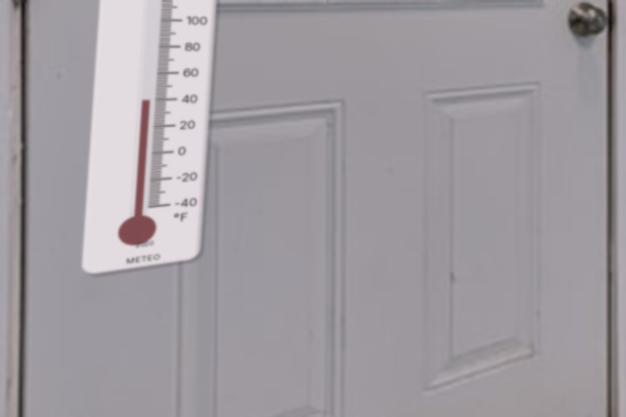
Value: 40 °F
